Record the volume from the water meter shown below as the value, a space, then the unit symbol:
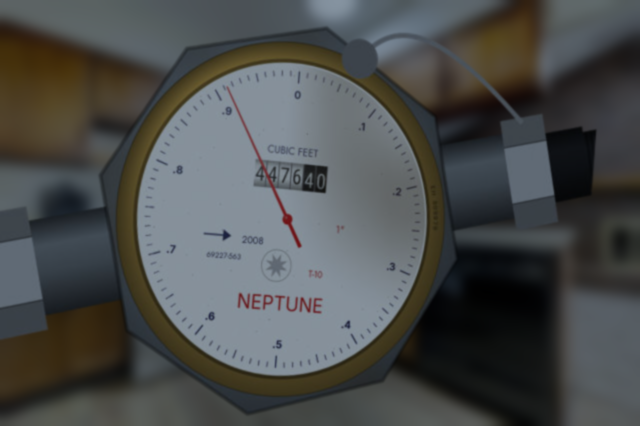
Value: 447639.91 ft³
